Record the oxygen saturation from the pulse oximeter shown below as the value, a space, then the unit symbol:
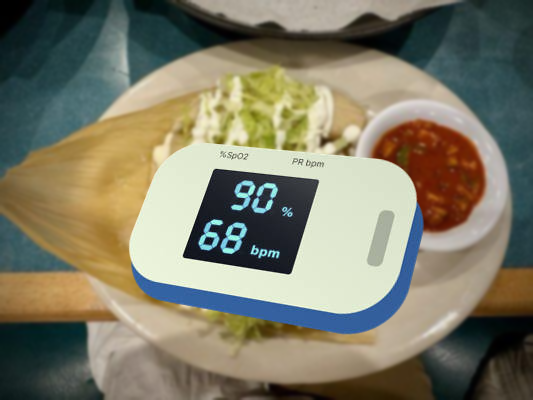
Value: 90 %
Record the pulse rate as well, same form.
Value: 68 bpm
